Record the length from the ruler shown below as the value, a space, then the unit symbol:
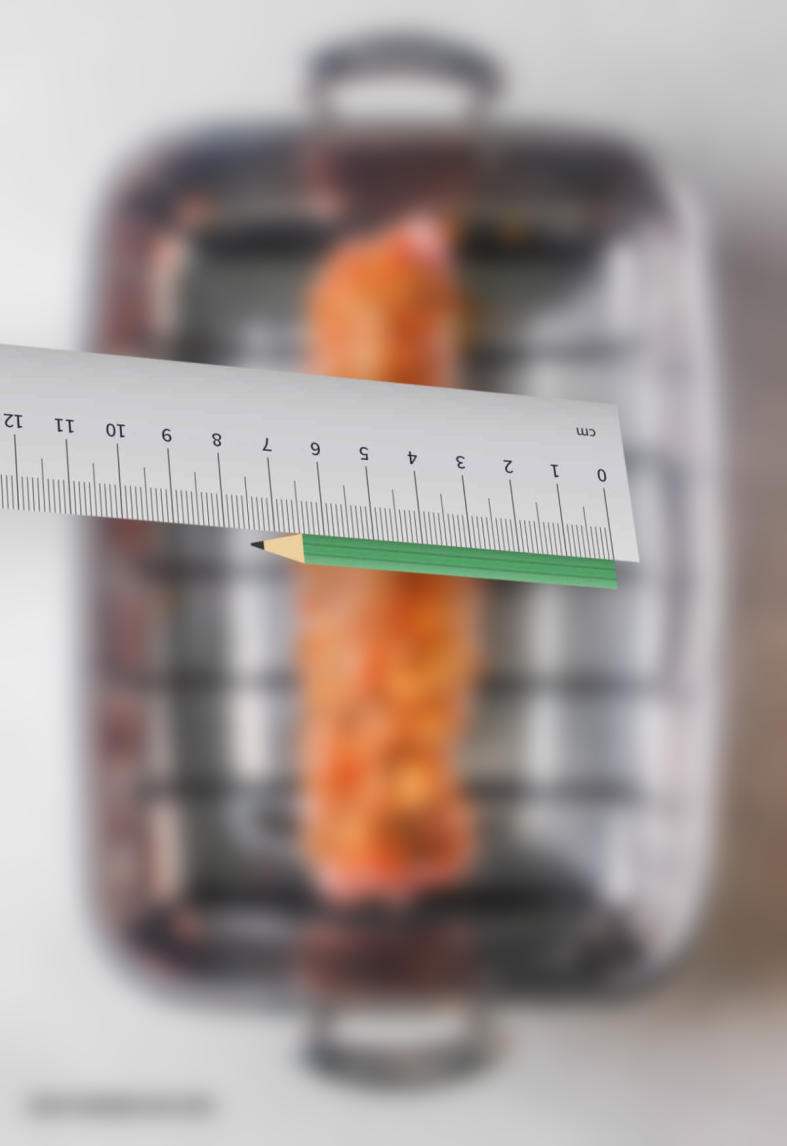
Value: 7.5 cm
